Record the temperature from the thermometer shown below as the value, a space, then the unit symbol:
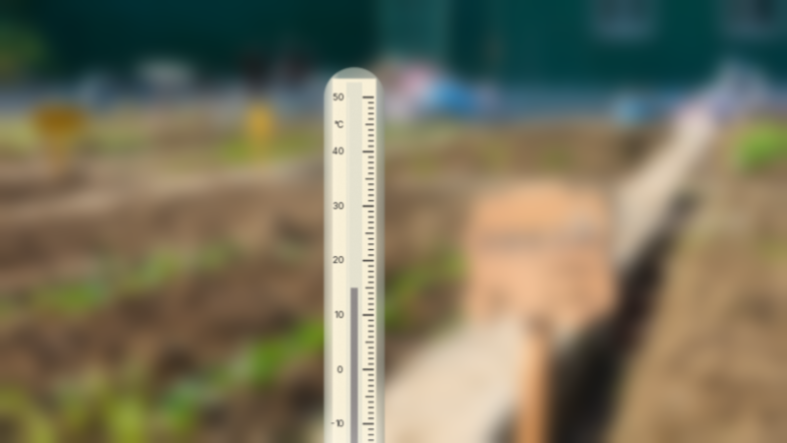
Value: 15 °C
